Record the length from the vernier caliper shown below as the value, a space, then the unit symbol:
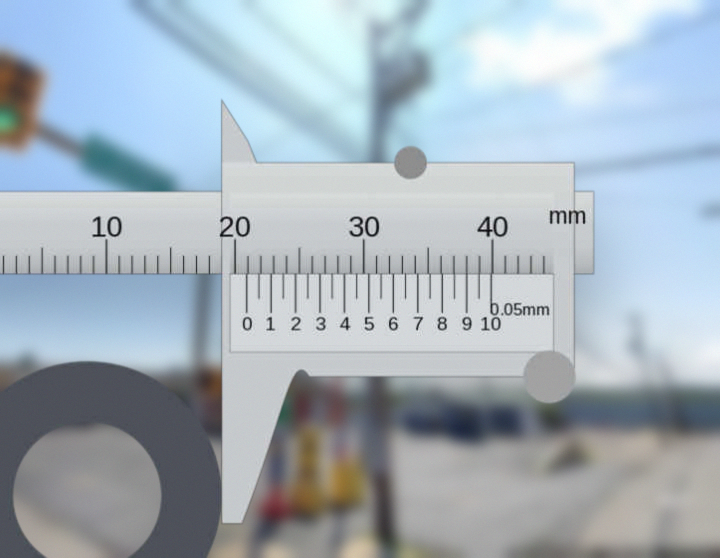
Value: 20.9 mm
